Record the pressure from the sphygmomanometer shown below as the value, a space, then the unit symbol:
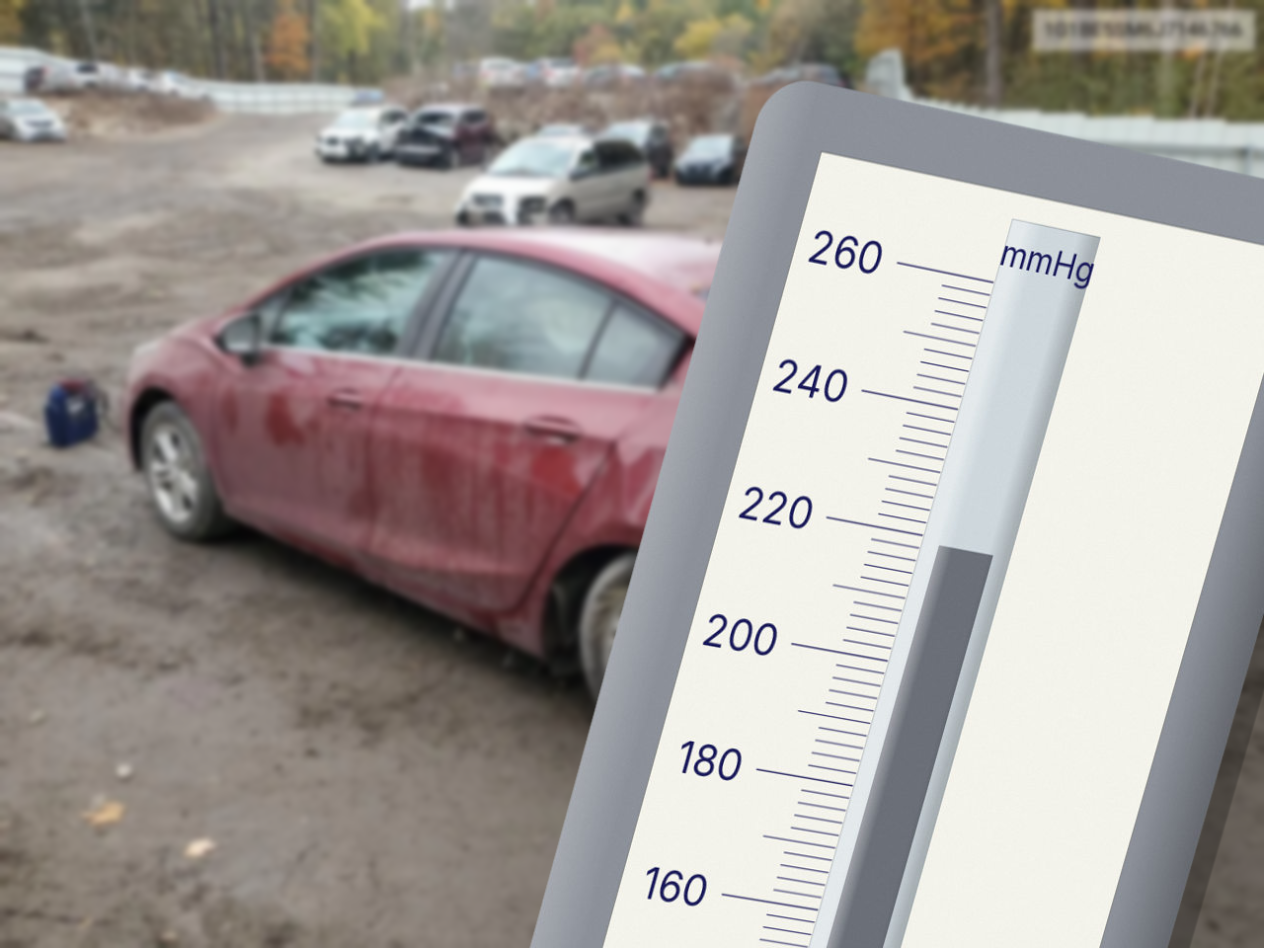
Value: 219 mmHg
